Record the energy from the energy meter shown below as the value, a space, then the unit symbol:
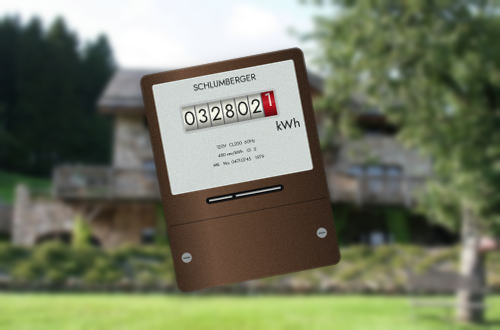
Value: 32802.1 kWh
